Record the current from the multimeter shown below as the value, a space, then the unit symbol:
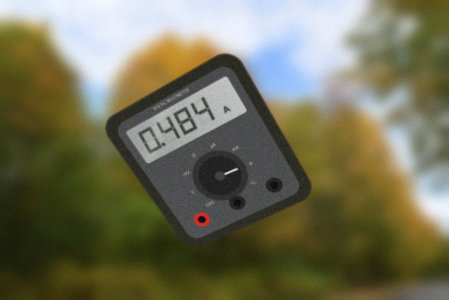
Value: 0.484 A
